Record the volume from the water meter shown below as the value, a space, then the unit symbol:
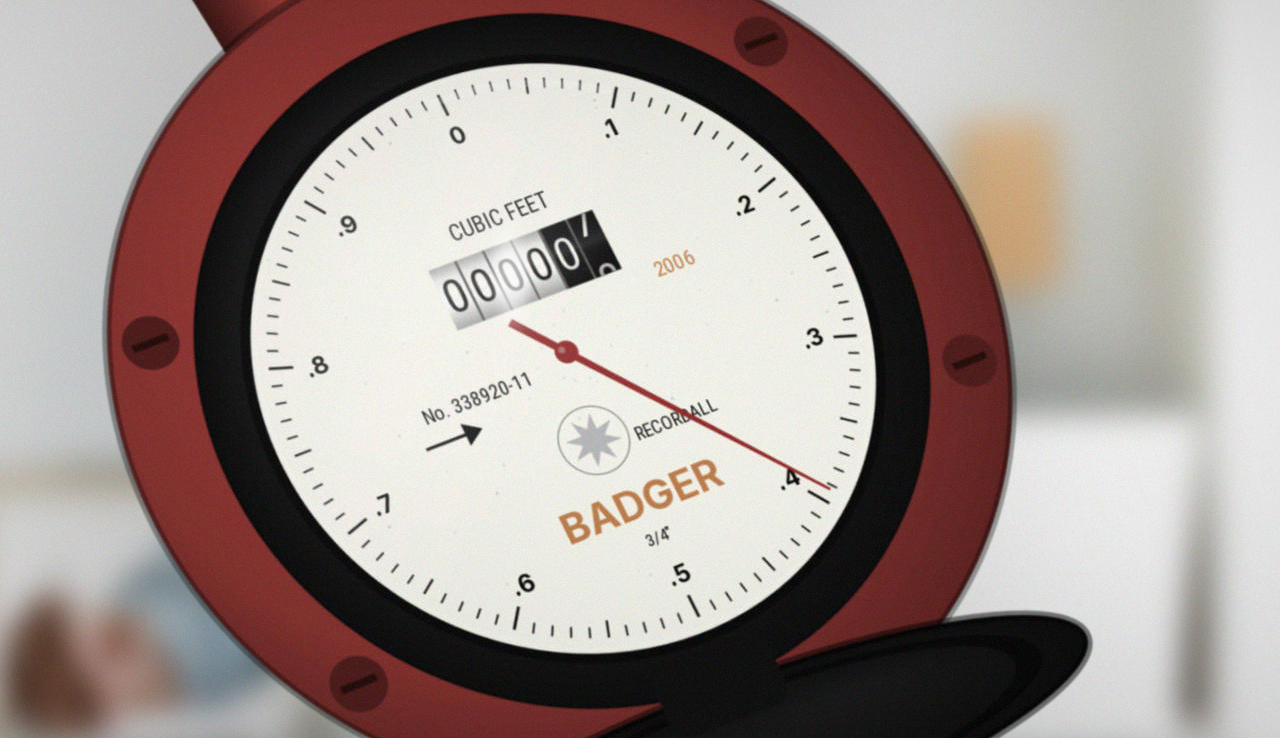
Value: 7.39 ft³
